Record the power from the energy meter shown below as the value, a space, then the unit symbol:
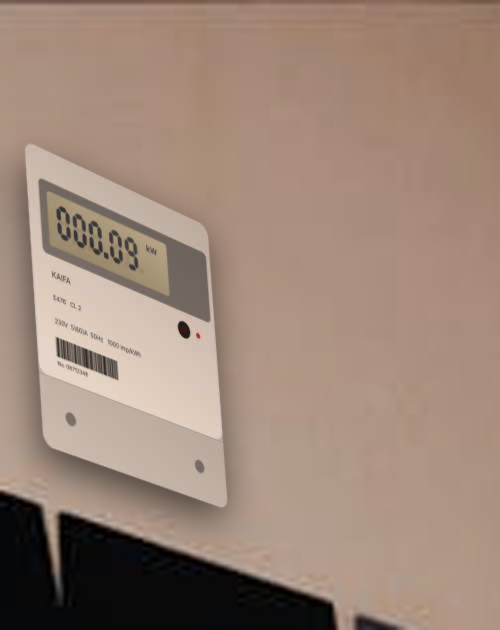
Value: 0.09 kW
